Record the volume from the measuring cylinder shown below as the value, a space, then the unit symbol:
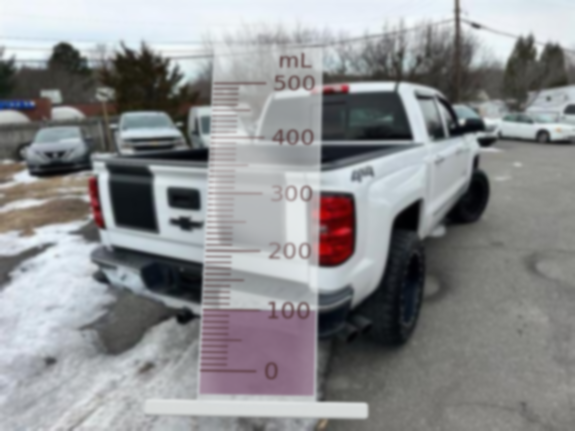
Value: 100 mL
